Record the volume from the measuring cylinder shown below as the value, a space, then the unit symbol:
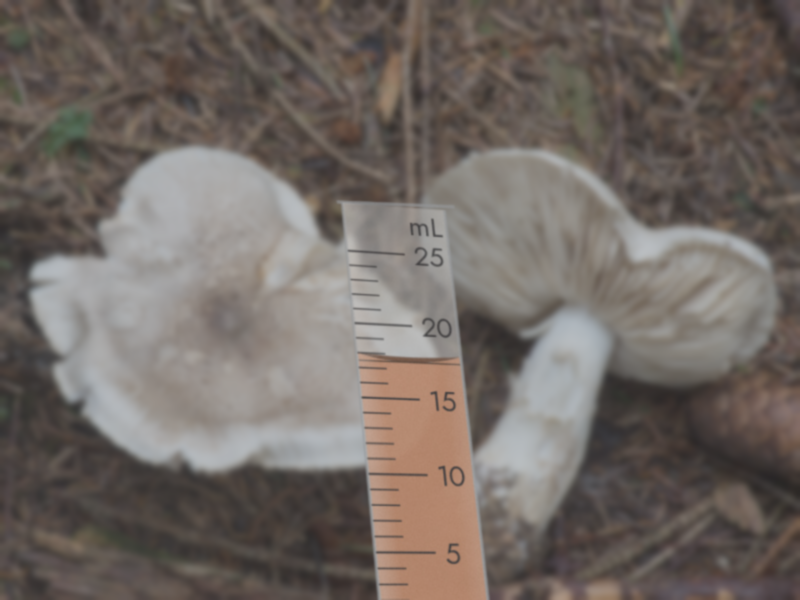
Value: 17.5 mL
